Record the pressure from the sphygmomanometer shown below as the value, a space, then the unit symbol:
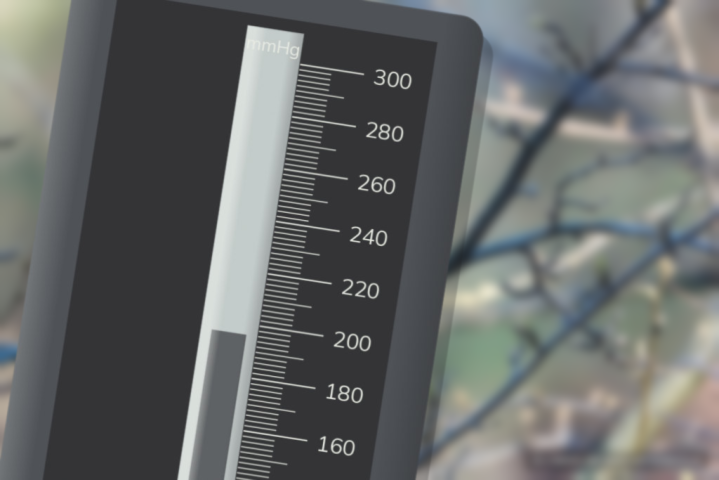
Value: 196 mmHg
